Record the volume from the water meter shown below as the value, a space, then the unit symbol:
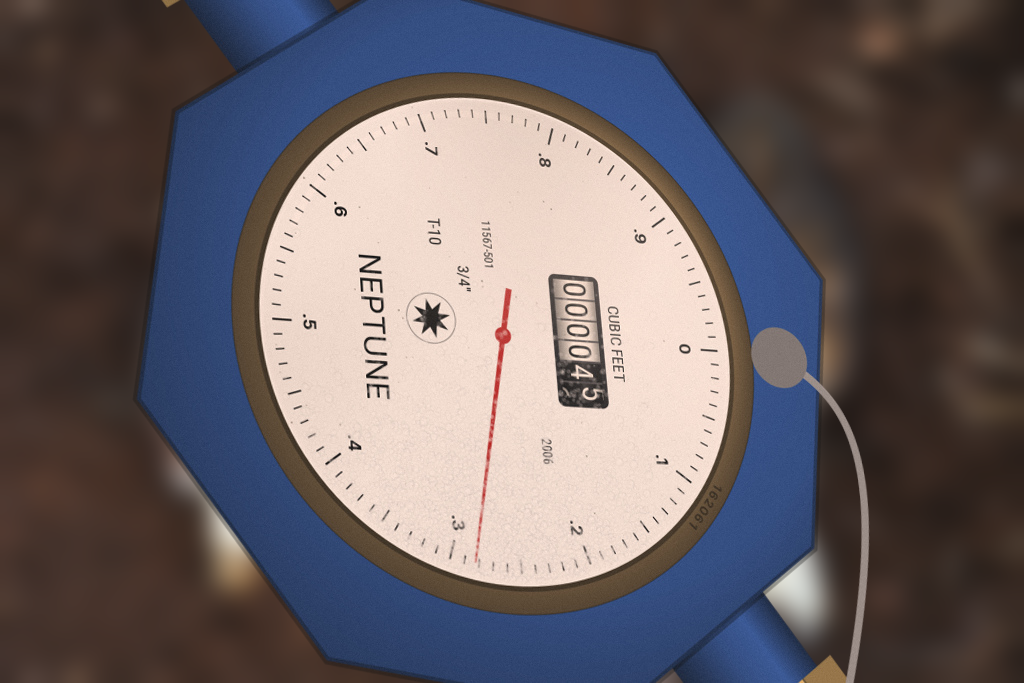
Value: 45.28 ft³
